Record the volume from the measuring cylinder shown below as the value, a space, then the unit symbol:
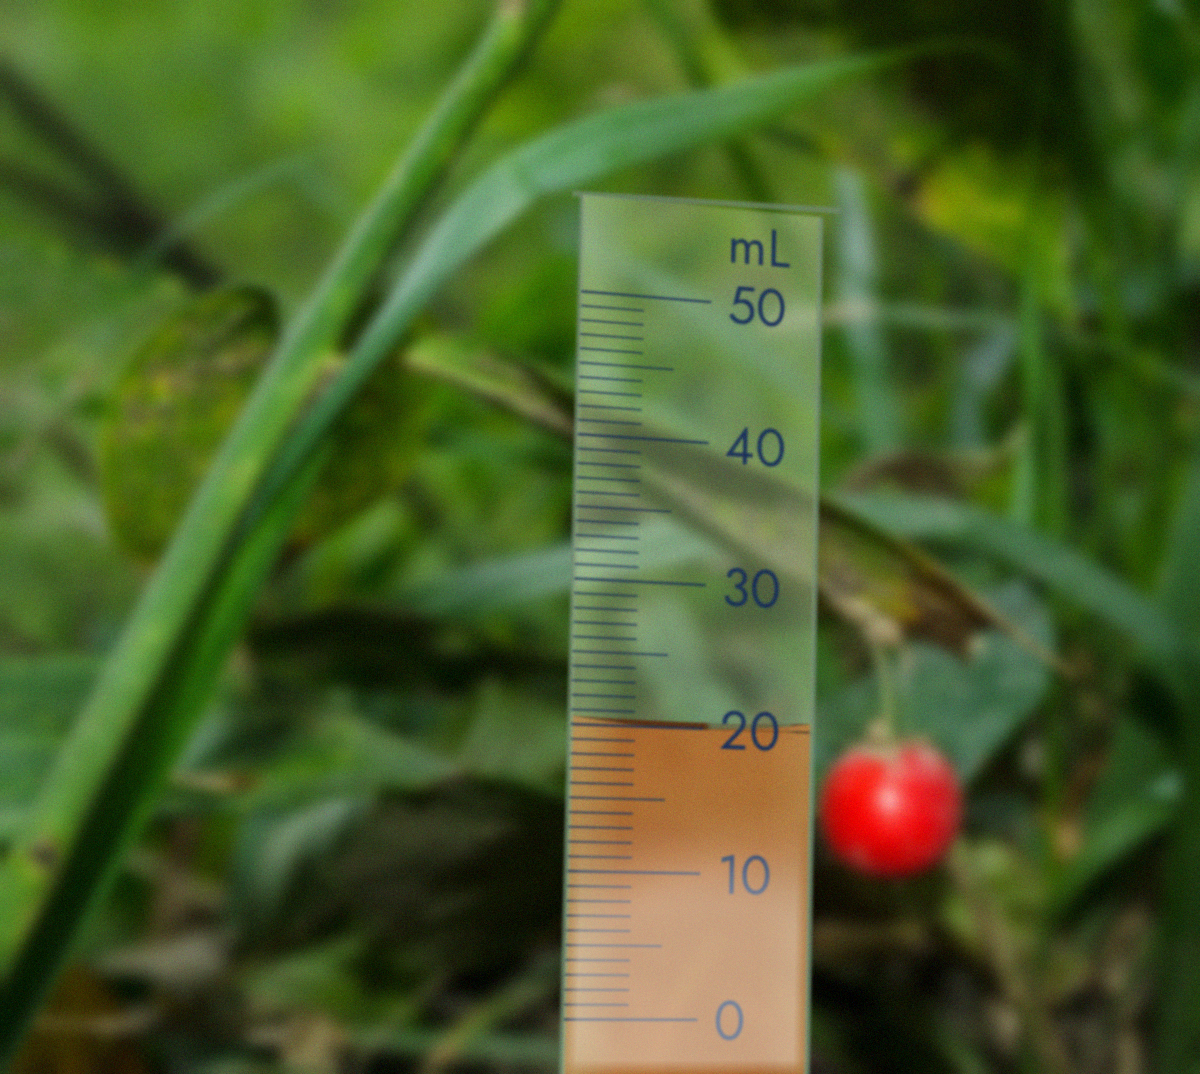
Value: 20 mL
